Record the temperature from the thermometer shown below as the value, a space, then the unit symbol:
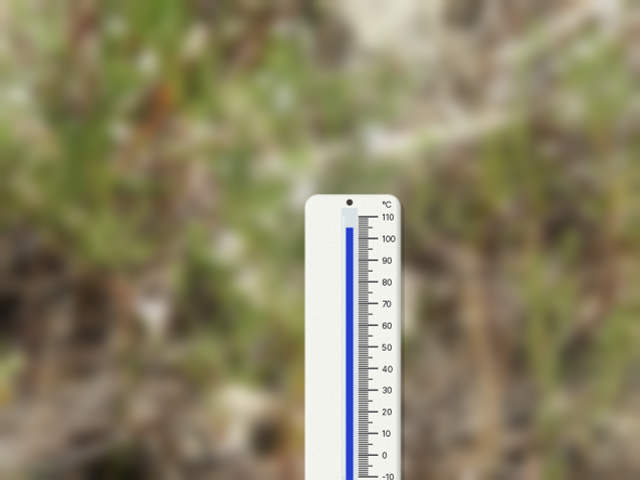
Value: 105 °C
